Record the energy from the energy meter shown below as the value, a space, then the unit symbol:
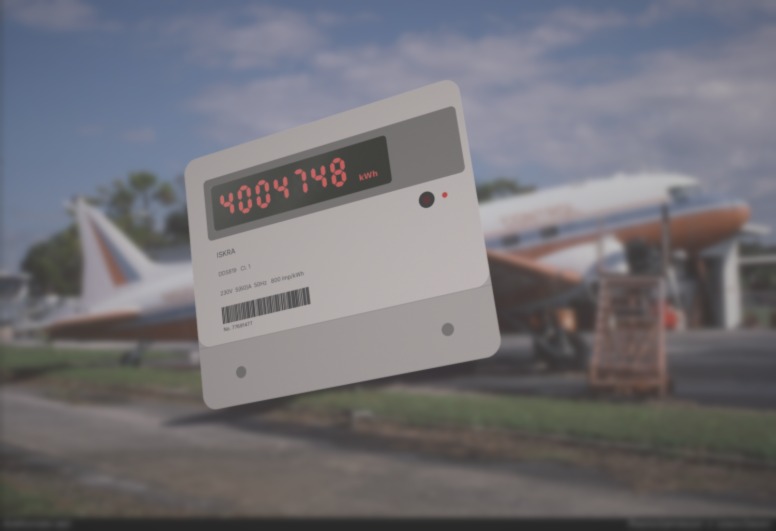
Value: 4004748 kWh
